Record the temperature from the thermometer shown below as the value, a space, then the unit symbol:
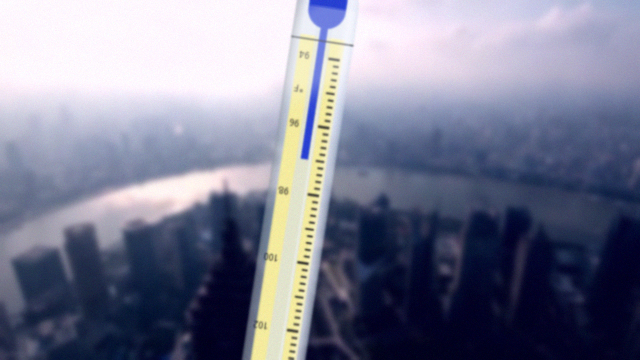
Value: 97 °F
